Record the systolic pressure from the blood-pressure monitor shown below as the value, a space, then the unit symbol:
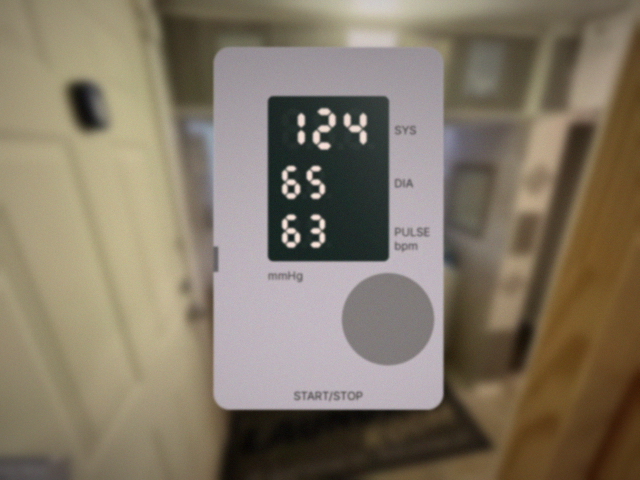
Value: 124 mmHg
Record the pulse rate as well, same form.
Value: 63 bpm
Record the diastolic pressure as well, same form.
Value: 65 mmHg
